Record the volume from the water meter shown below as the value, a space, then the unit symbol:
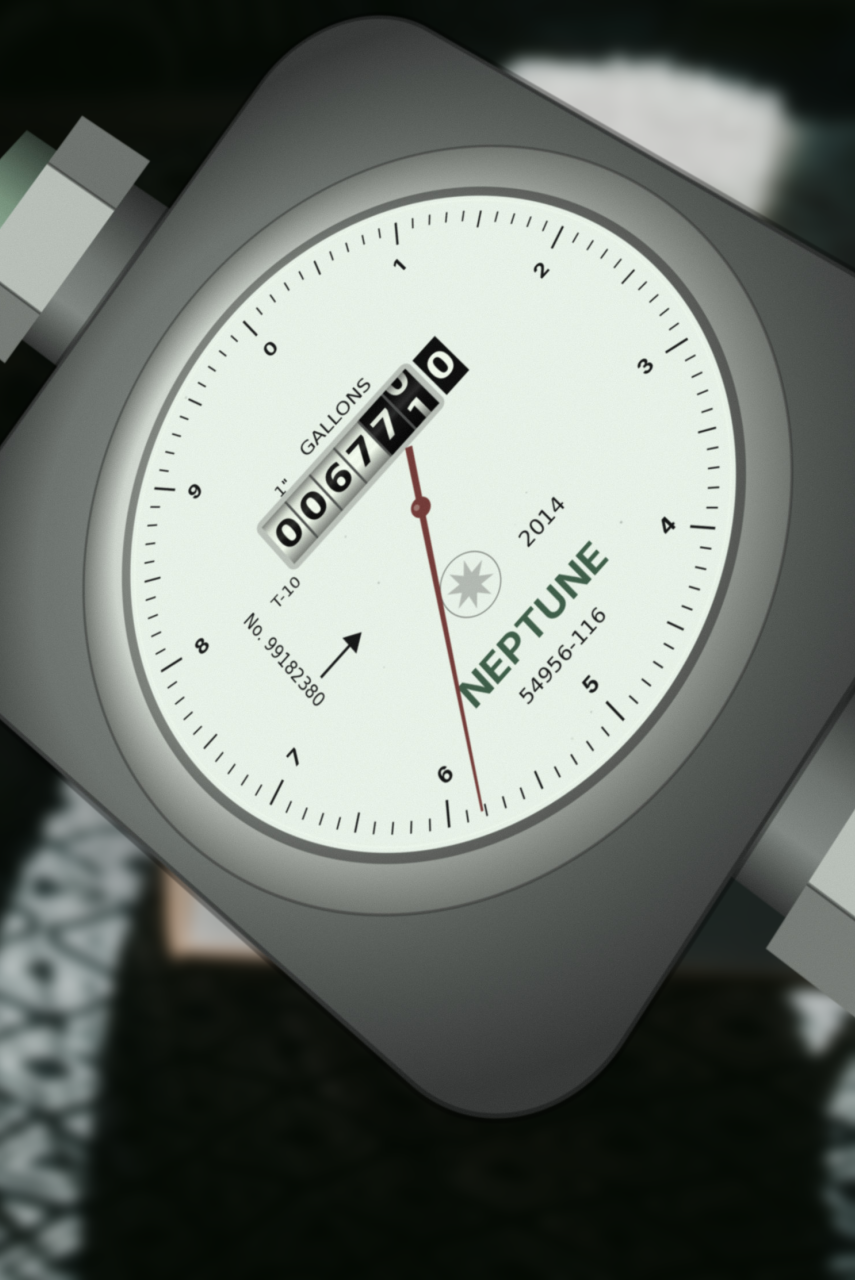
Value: 67705.8 gal
